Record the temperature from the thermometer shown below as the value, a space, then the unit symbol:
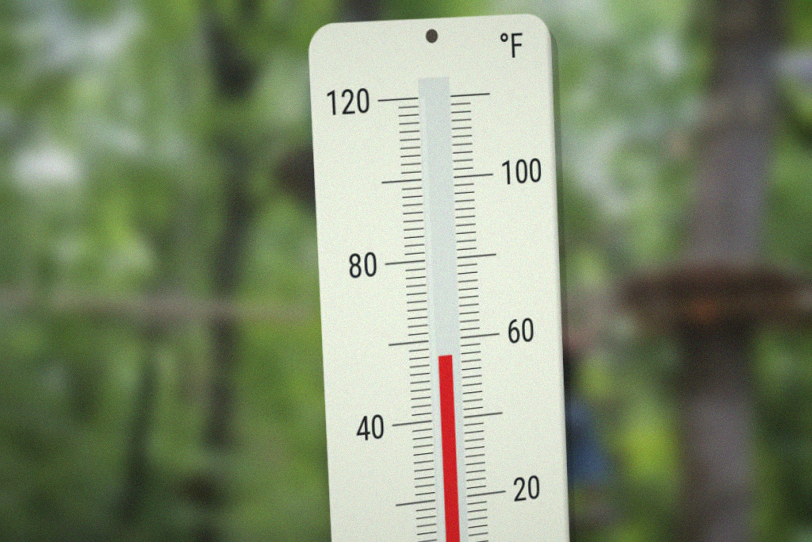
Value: 56 °F
